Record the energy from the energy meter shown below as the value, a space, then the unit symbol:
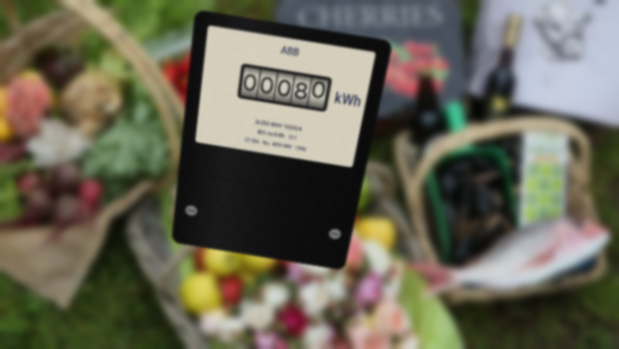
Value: 80 kWh
